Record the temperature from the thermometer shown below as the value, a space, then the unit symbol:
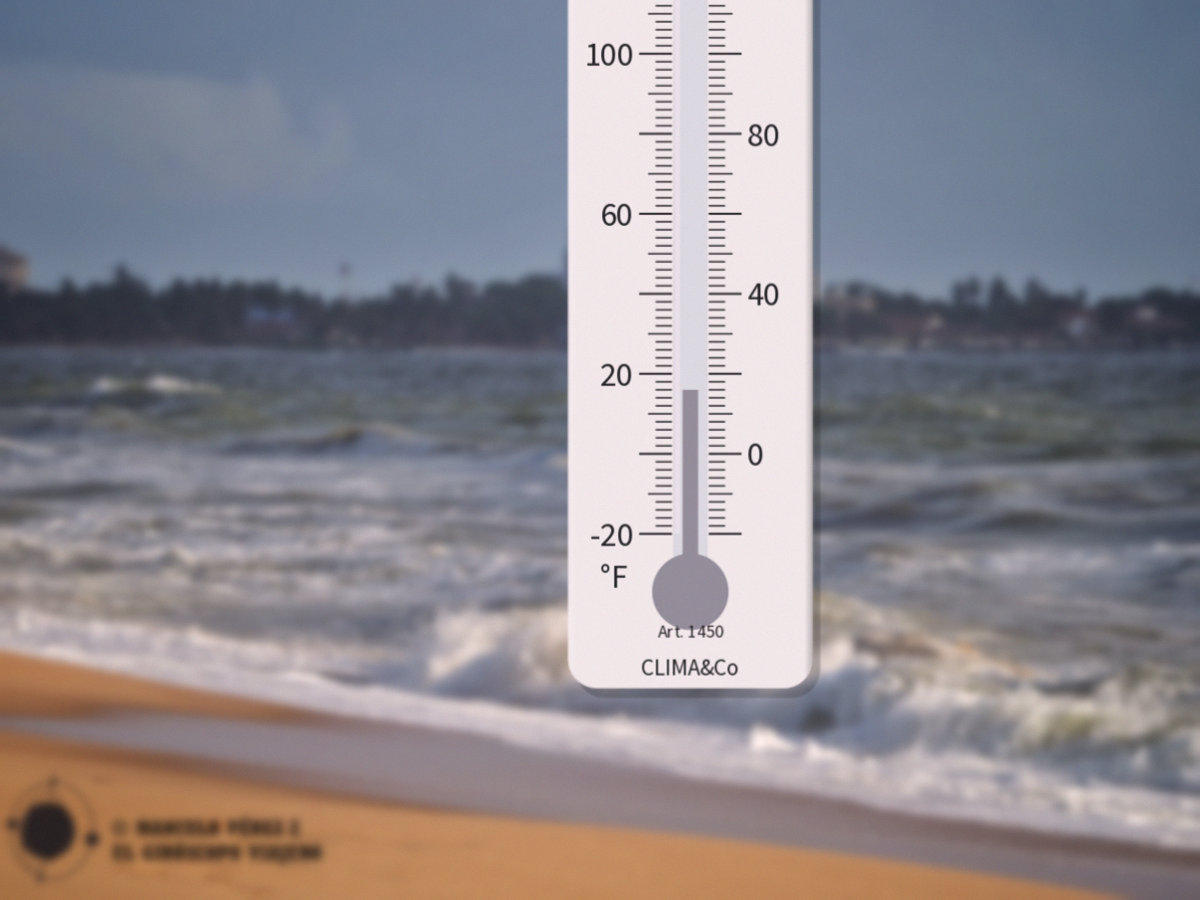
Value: 16 °F
